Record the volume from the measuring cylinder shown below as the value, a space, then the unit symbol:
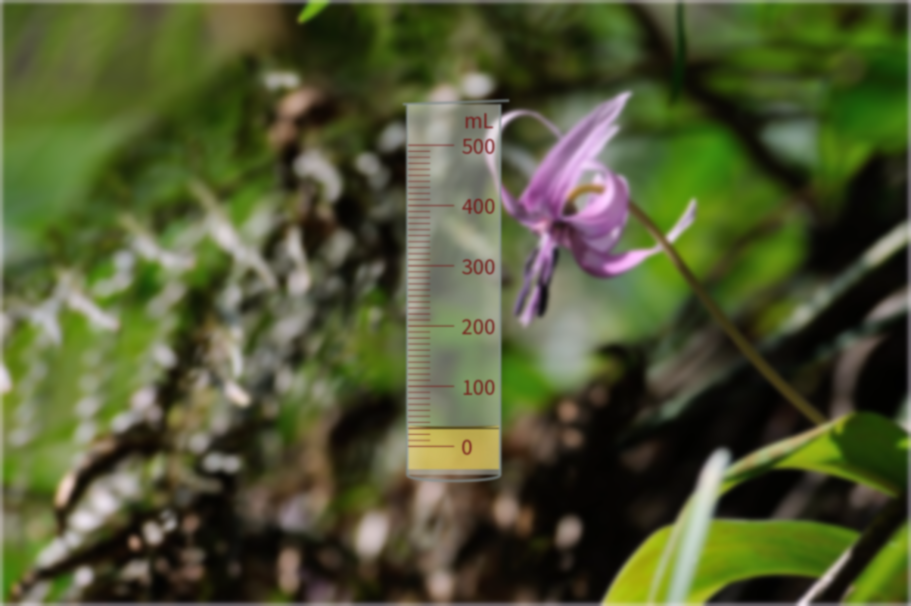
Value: 30 mL
